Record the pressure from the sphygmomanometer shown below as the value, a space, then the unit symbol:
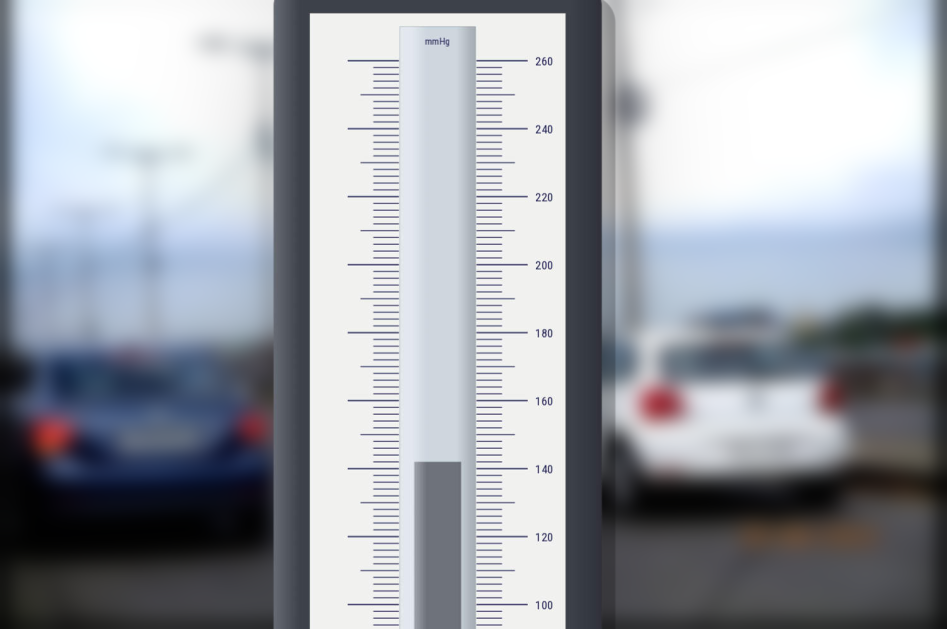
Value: 142 mmHg
